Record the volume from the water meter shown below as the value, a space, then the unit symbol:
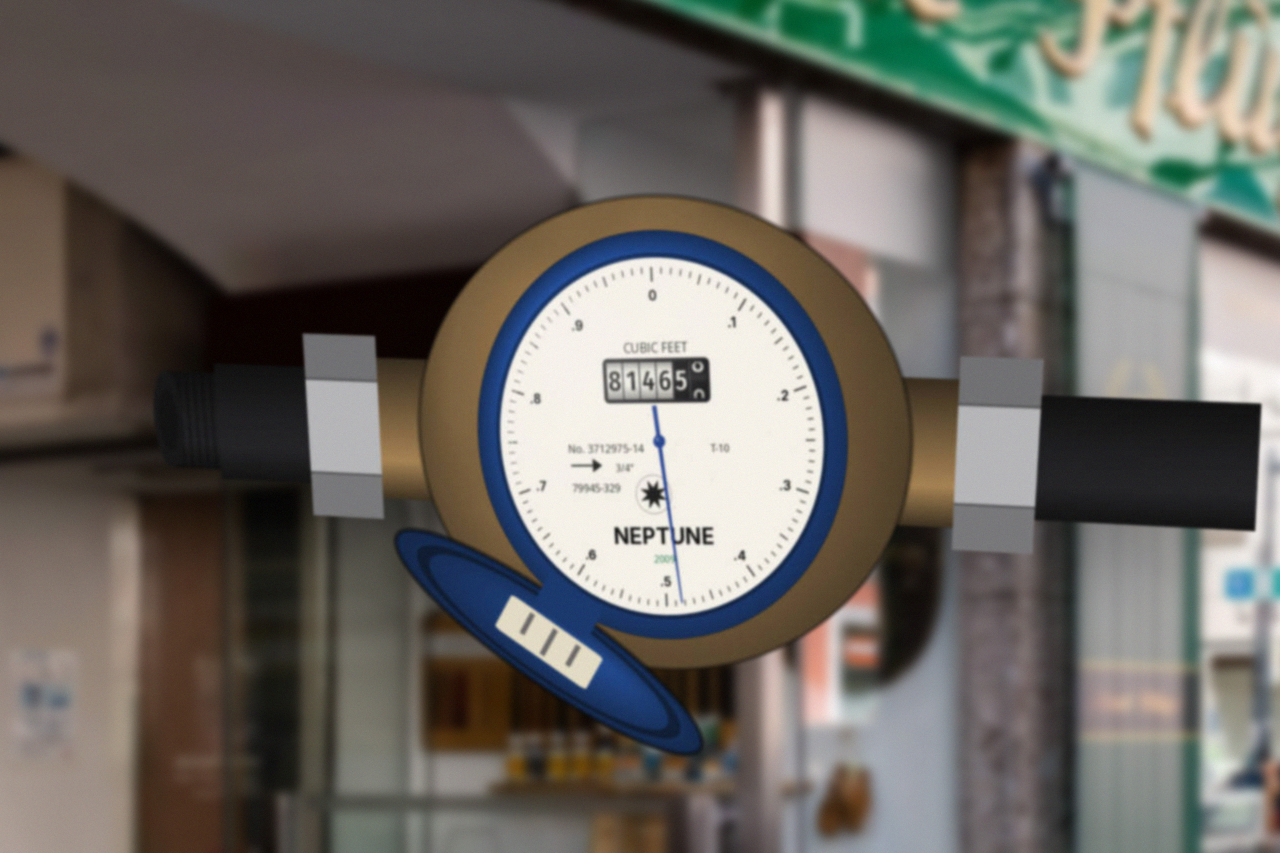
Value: 814658.48 ft³
